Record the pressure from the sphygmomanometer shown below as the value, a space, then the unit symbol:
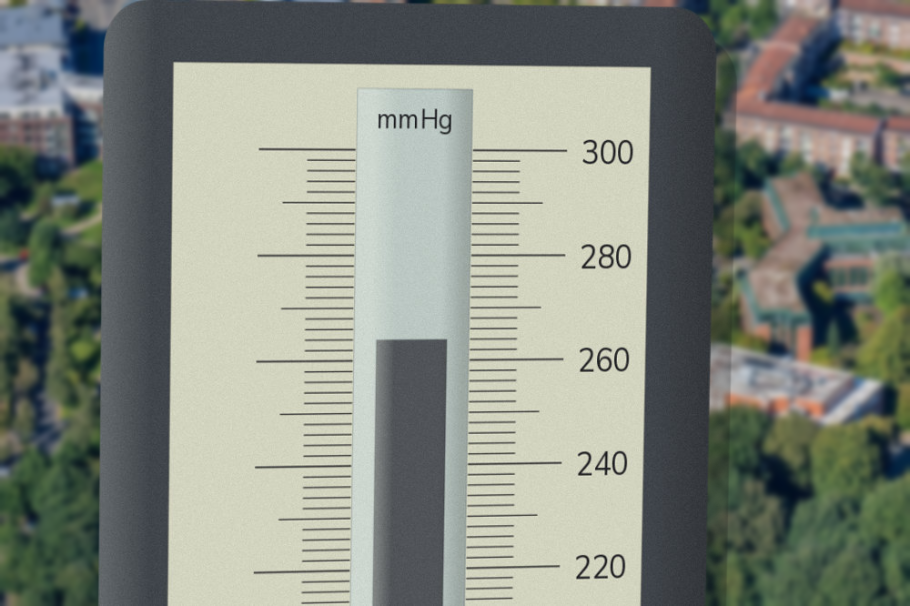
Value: 264 mmHg
